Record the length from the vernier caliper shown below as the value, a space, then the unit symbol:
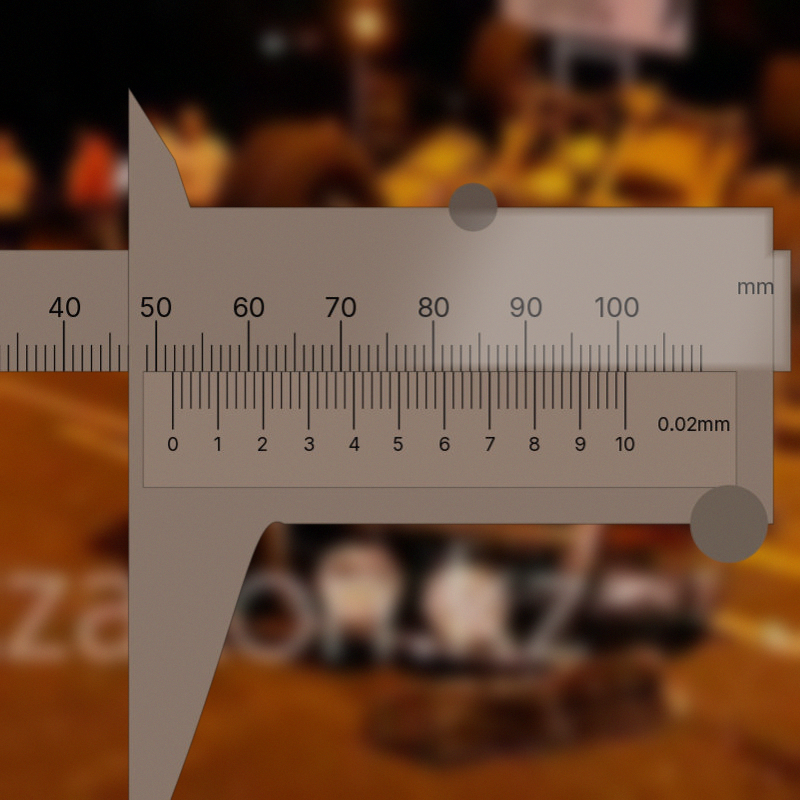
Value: 51.8 mm
